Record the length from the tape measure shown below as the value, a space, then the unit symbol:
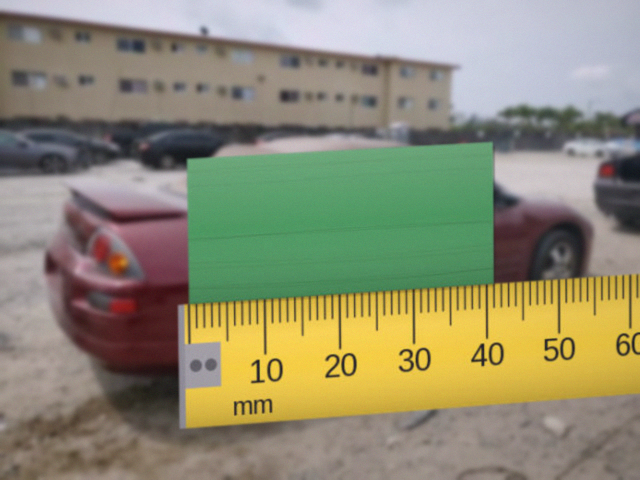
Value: 41 mm
